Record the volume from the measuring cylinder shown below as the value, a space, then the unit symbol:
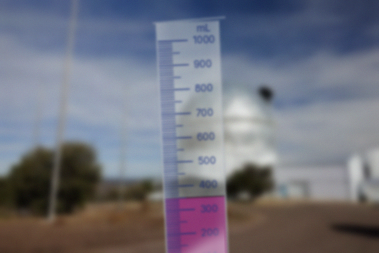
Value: 350 mL
